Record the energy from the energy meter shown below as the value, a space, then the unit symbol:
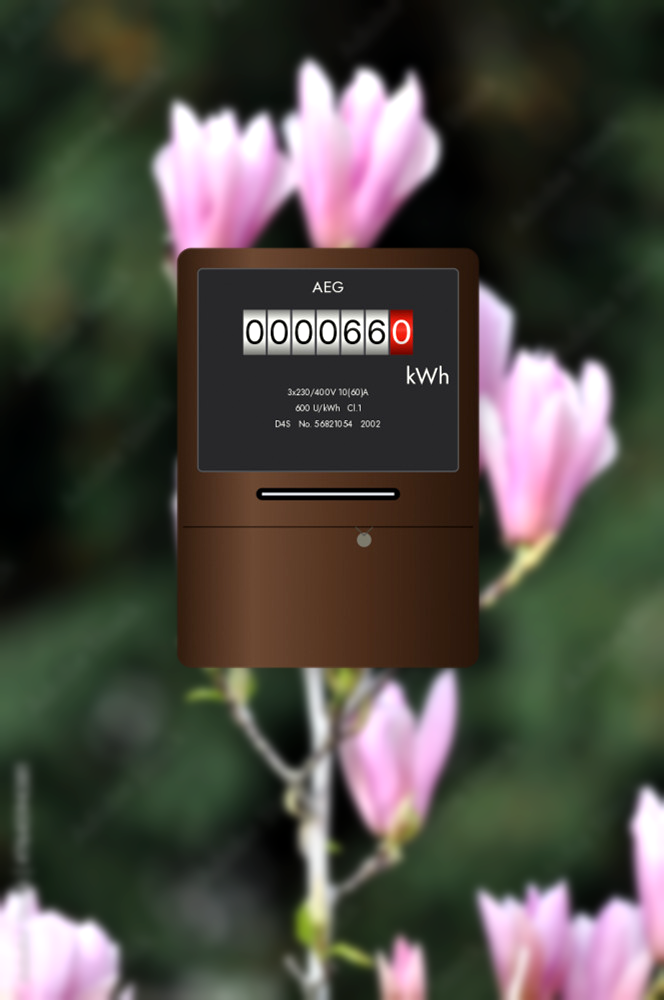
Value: 66.0 kWh
